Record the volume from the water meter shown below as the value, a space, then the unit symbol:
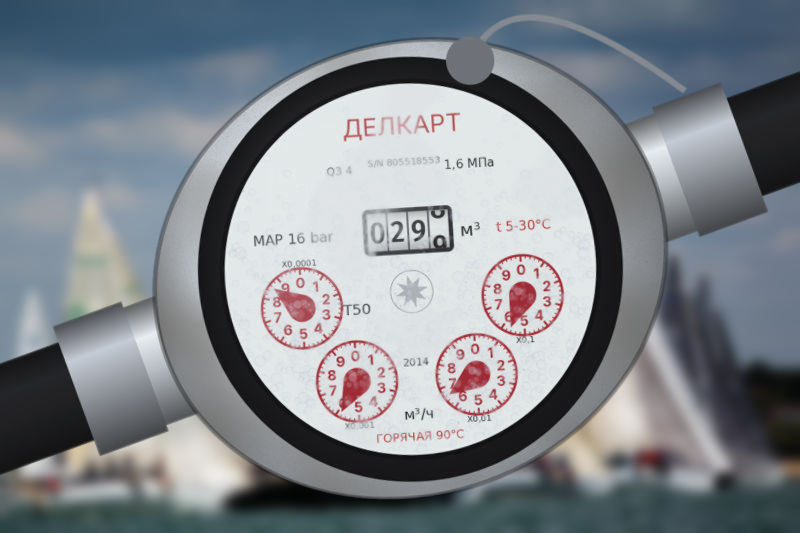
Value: 298.5658 m³
